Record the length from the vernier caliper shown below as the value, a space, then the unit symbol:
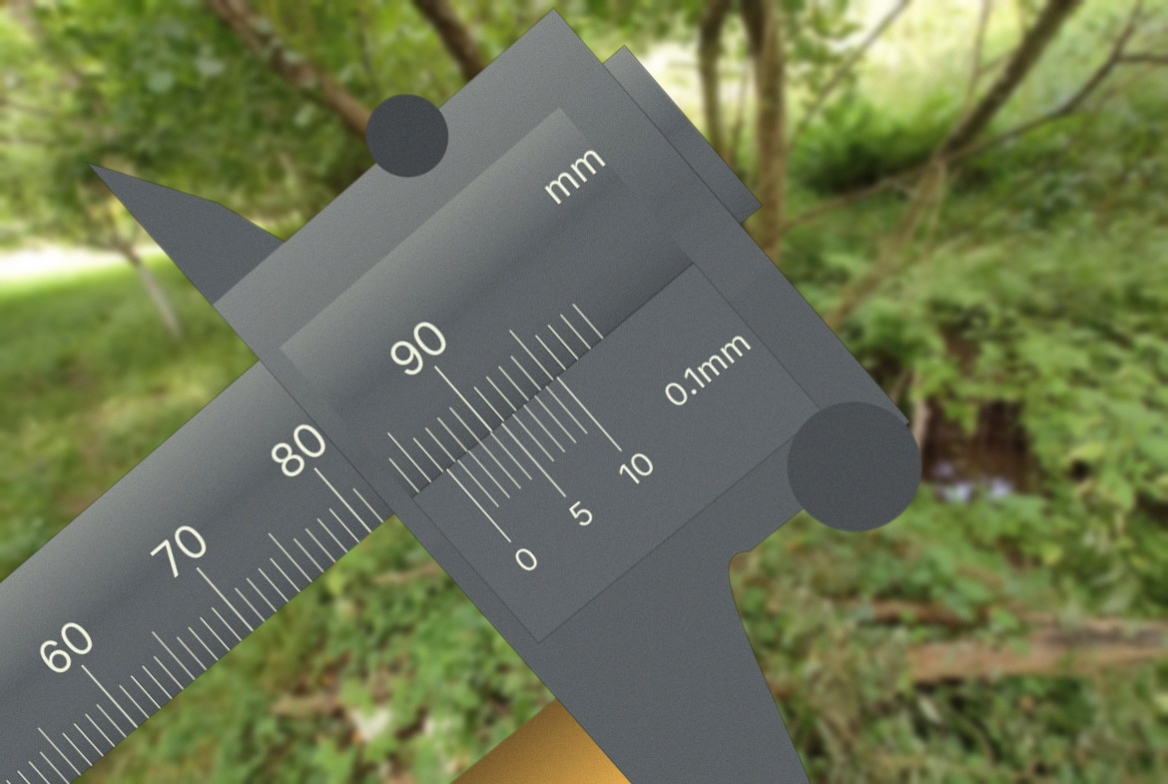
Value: 86.3 mm
